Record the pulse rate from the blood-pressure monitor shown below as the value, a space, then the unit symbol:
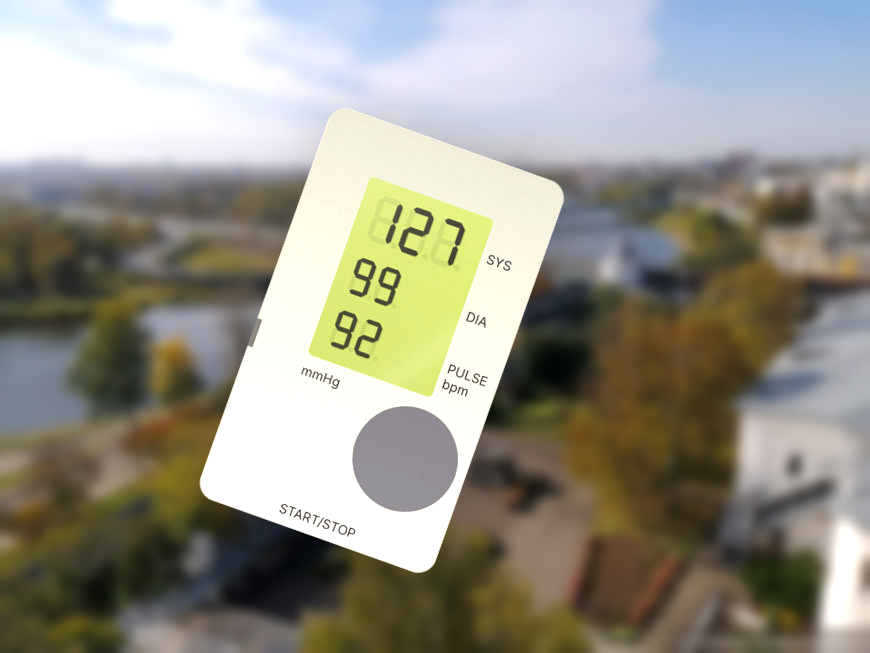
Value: 92 bpm
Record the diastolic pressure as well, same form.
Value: 99 mmHg
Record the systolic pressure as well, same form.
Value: 127 mmHg
